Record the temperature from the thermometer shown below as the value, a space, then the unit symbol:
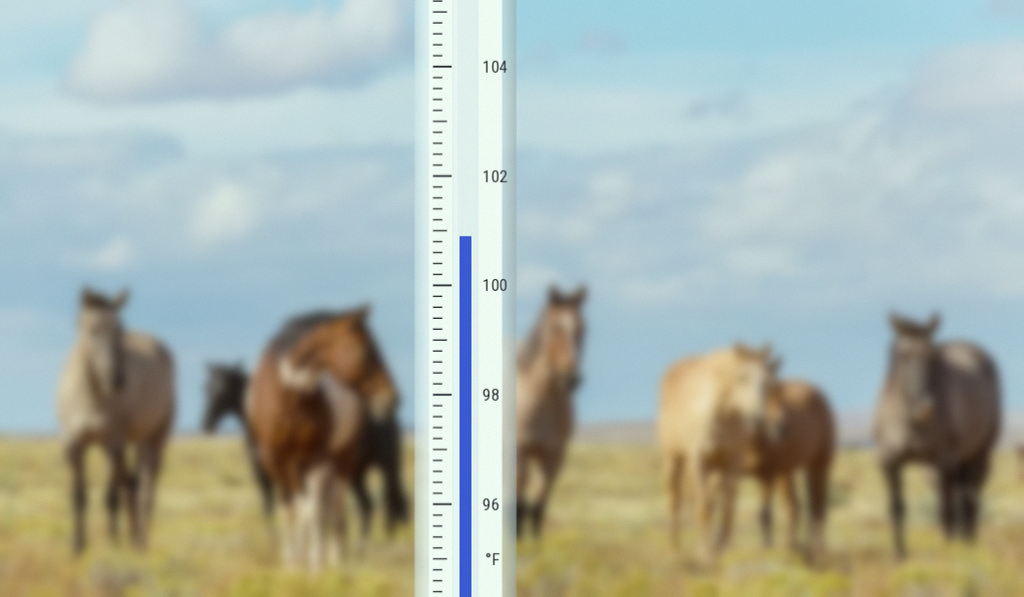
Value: 100.9 °F
